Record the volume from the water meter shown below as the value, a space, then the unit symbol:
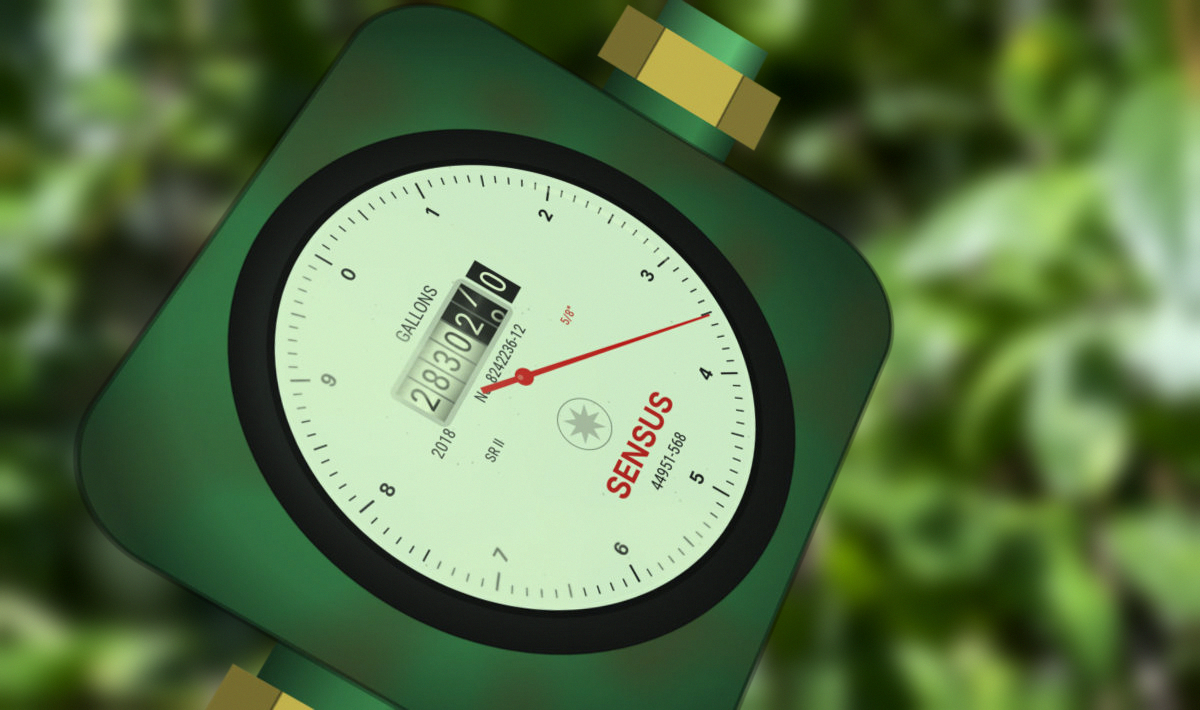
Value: 2830273.5 gal
